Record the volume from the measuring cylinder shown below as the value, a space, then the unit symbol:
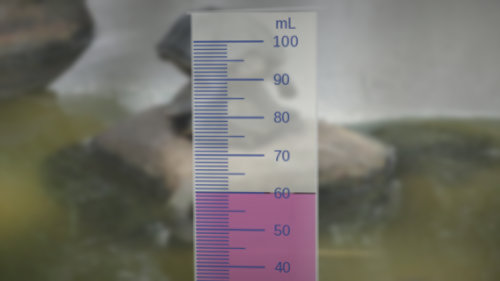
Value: 60 mL
